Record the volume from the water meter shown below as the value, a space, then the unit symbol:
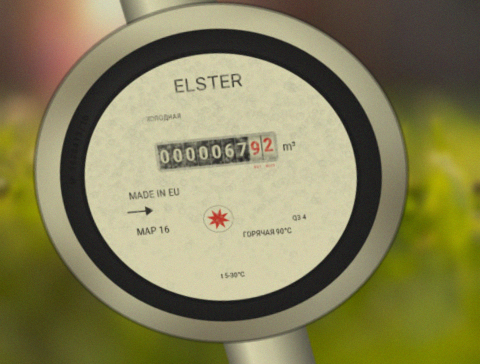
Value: 67.92 m³
